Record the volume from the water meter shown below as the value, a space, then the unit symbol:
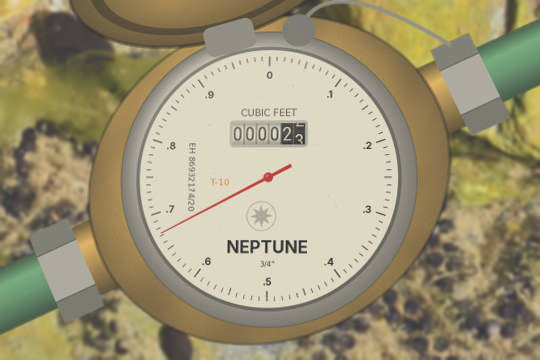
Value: 22.67 ft³
